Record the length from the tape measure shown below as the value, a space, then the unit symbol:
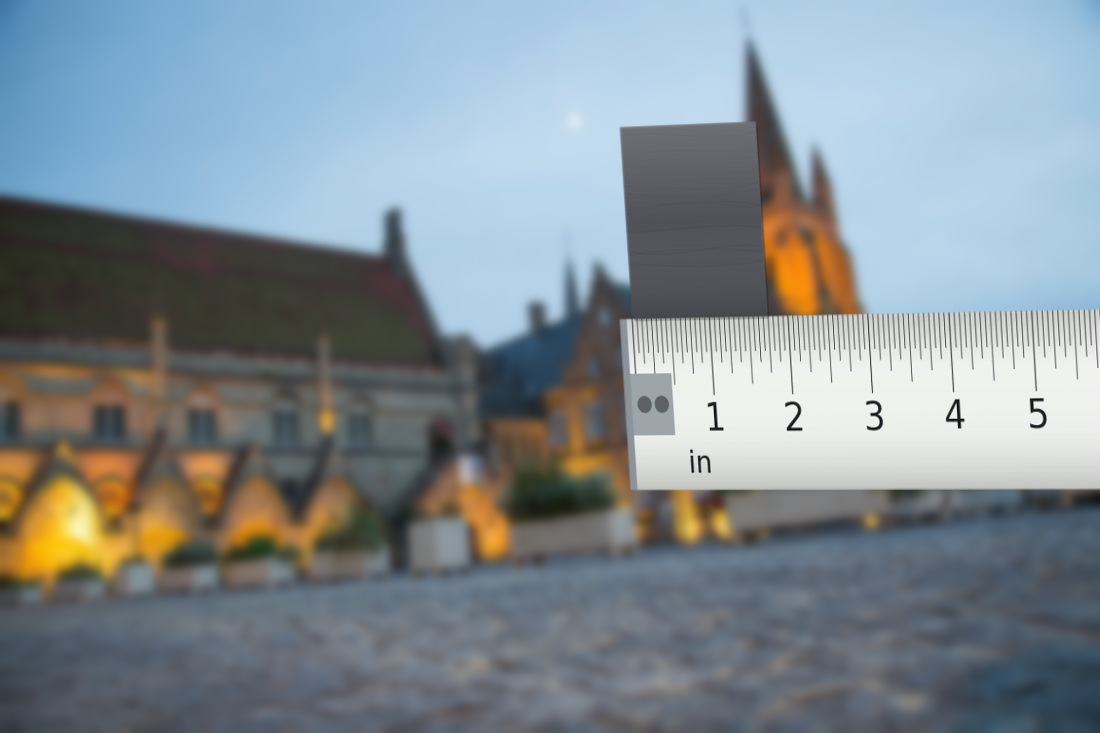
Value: 1.75 in
